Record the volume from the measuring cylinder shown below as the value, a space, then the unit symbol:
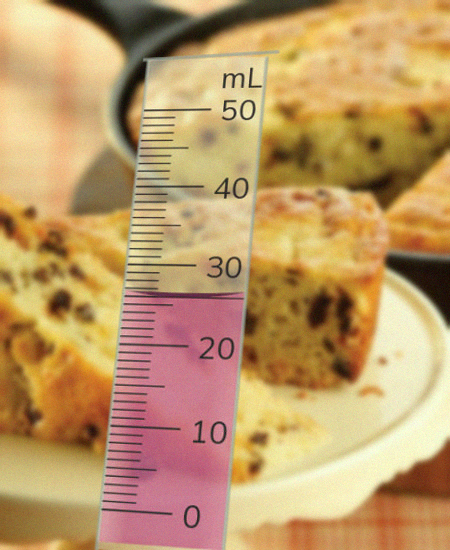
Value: 26 mL
